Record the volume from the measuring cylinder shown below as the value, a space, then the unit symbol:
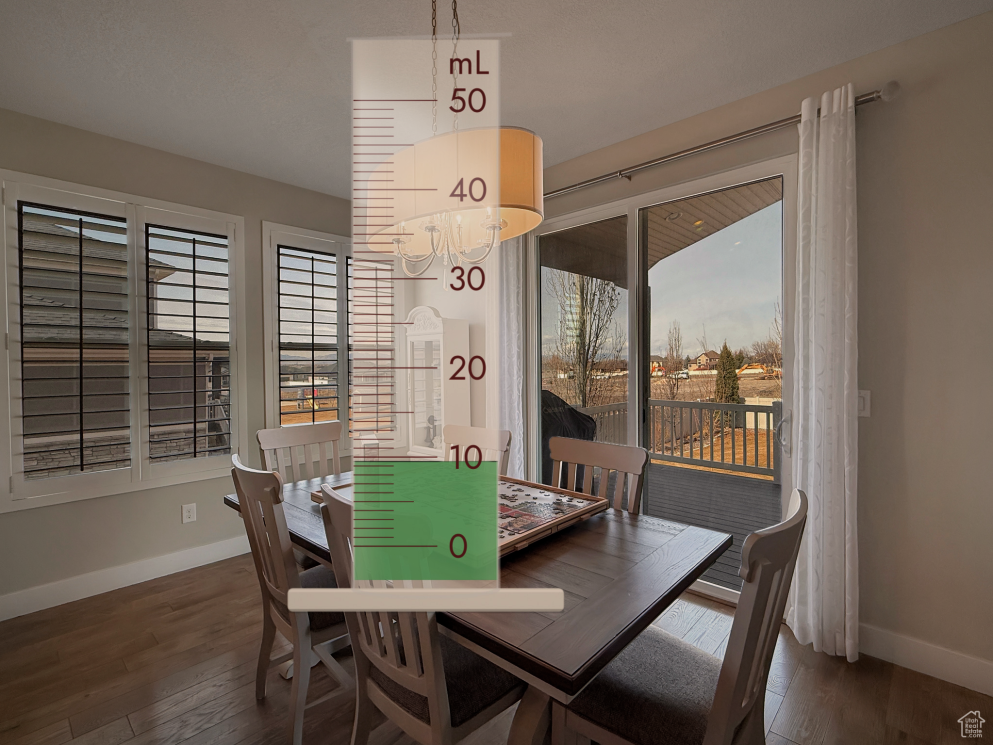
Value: 9.5 mL
